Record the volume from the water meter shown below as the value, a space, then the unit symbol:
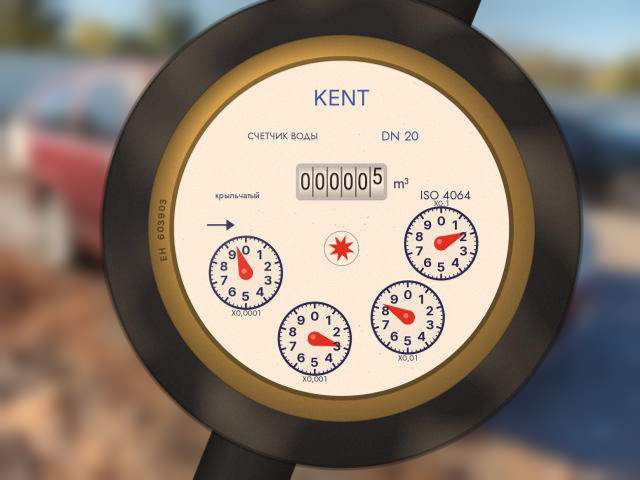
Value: 5.1829 m³
